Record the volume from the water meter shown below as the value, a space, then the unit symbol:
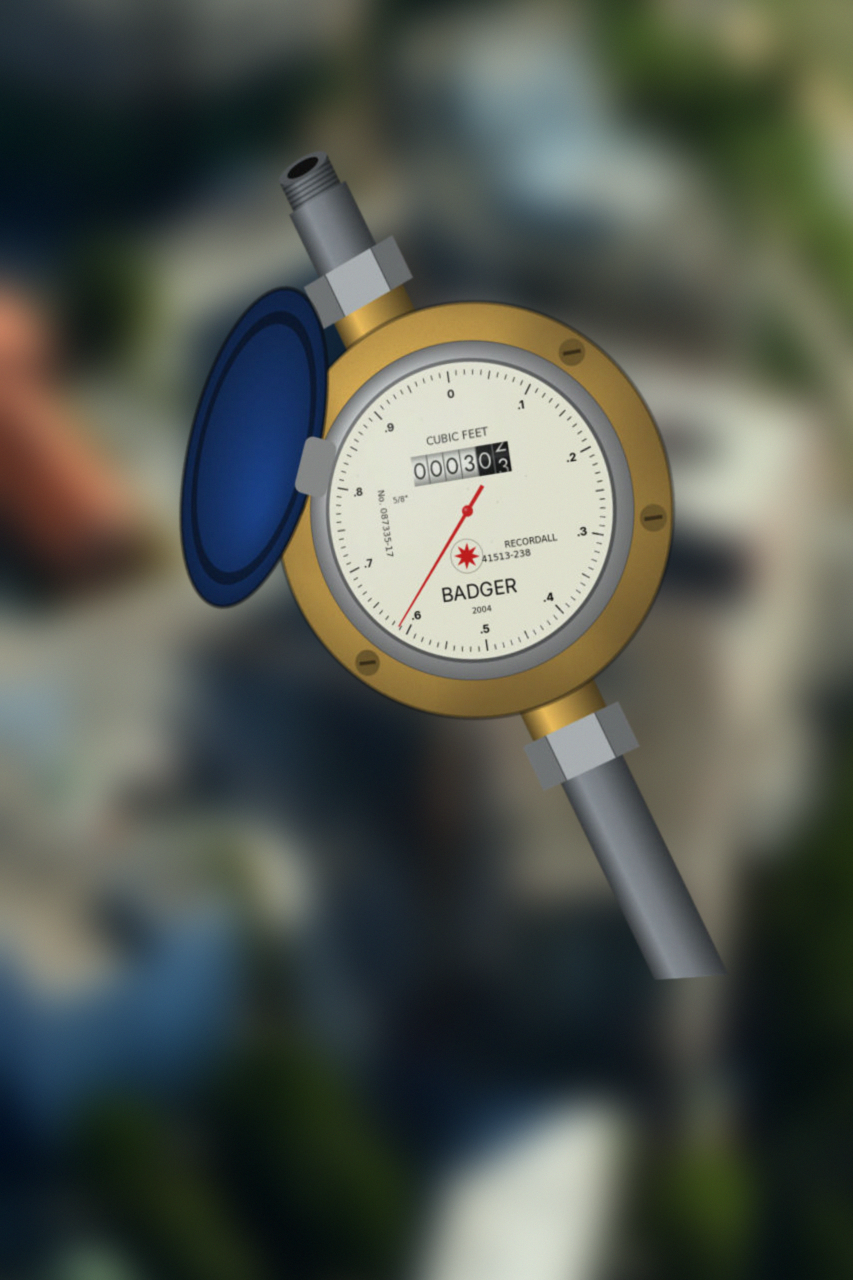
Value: 302.61 ft³
